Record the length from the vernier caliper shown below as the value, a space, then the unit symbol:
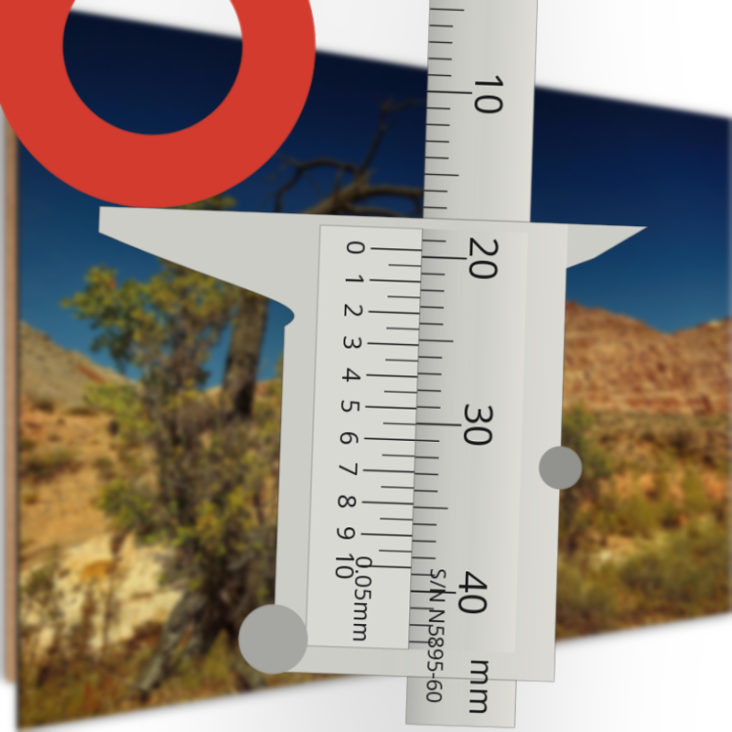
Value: 19.6 mm
